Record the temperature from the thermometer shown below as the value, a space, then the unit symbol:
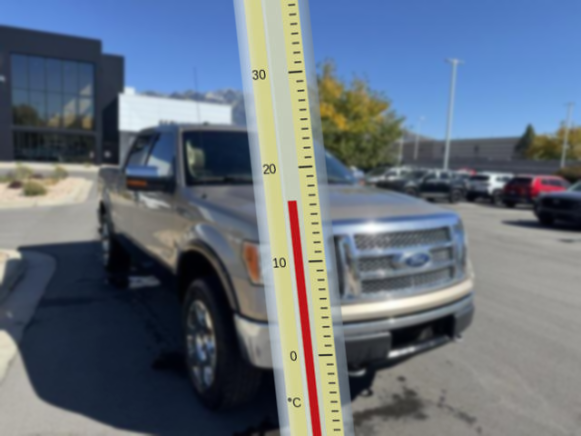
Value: 16.5 °C
